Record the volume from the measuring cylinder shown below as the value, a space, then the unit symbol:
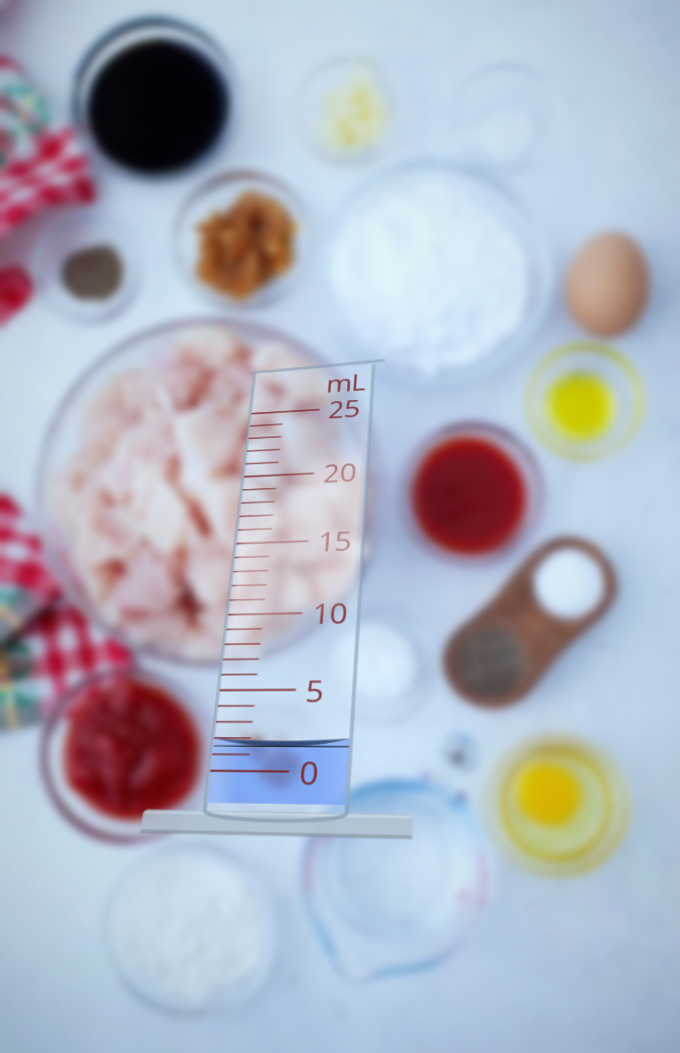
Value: 1.5 mL
